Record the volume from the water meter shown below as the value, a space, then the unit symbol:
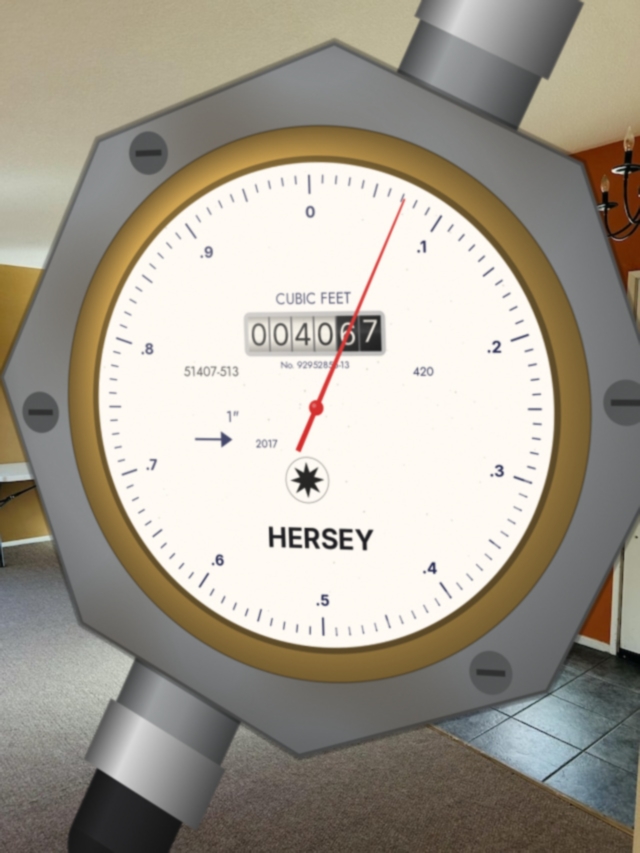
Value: 4067.07 ft³
